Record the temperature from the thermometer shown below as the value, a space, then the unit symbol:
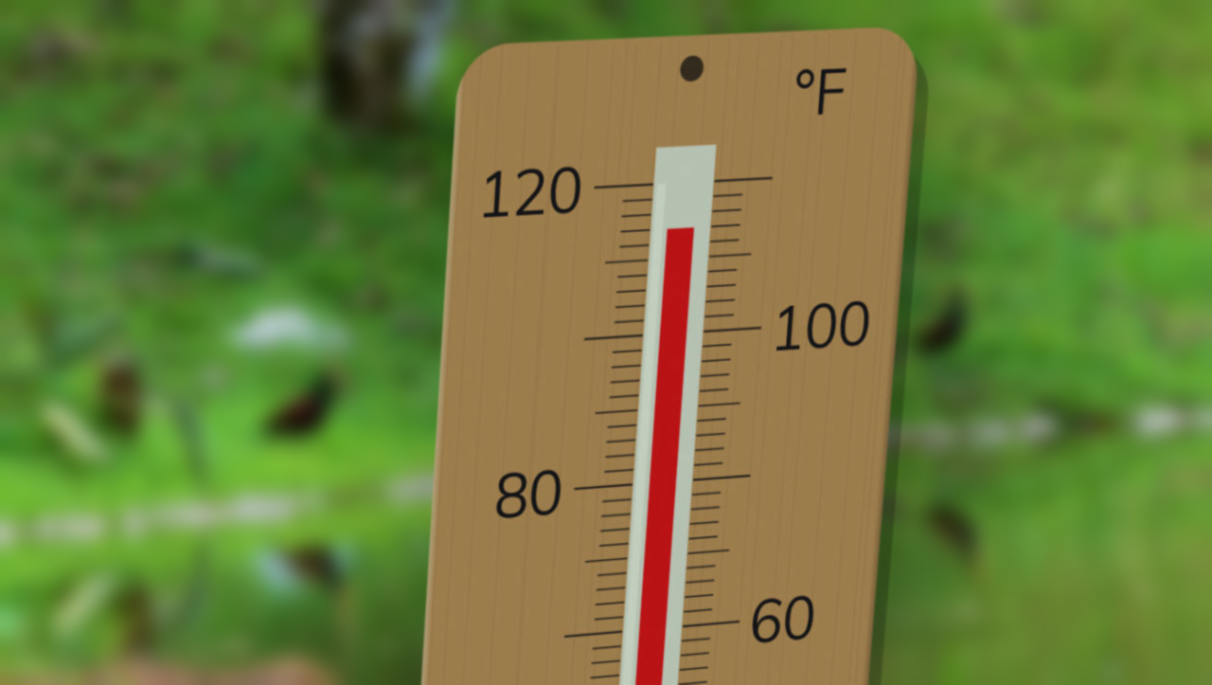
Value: 114 °F
